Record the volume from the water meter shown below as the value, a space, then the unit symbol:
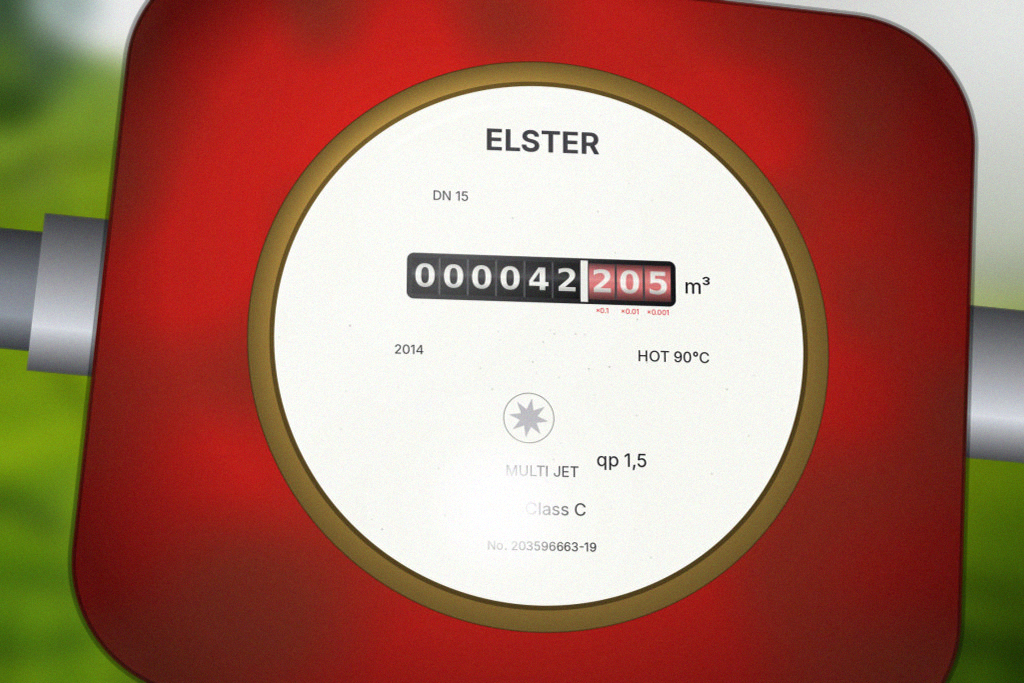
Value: 42.205 m³
